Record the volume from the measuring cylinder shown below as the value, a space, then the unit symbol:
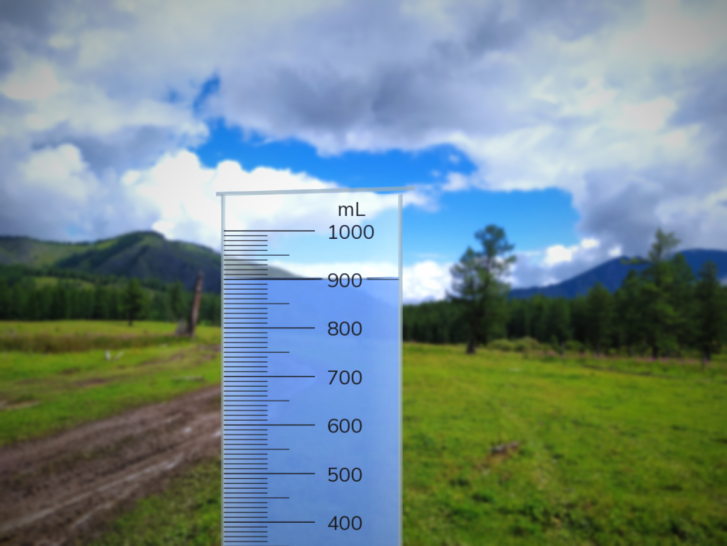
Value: 900 mL
